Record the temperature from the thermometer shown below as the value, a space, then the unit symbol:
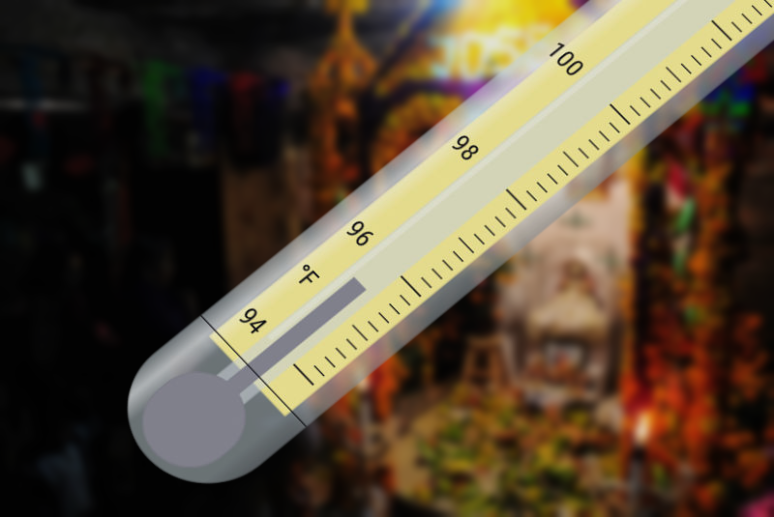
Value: 95.5 °F
